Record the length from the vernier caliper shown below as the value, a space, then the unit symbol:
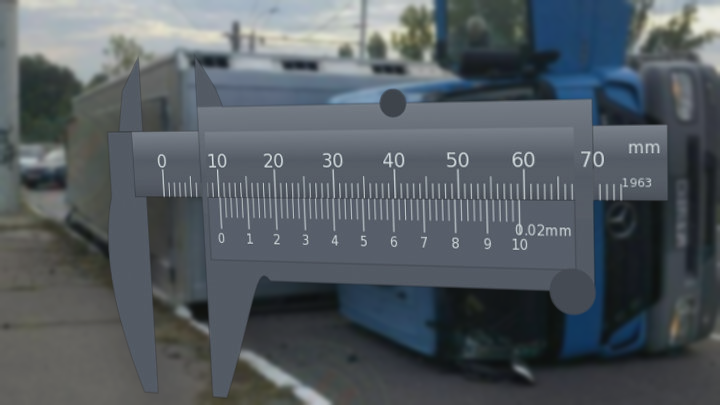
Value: 10.2 mm
